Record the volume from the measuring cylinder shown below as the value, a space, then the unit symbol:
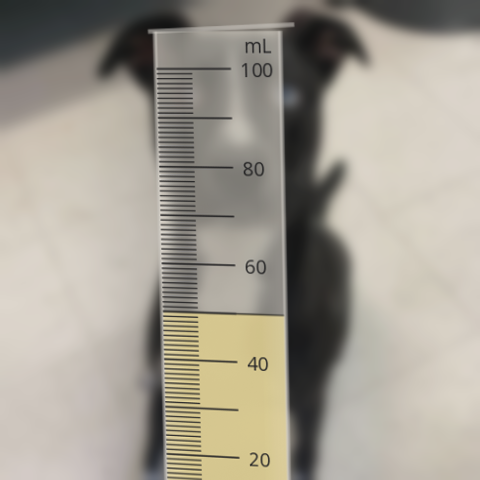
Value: 50 mL
